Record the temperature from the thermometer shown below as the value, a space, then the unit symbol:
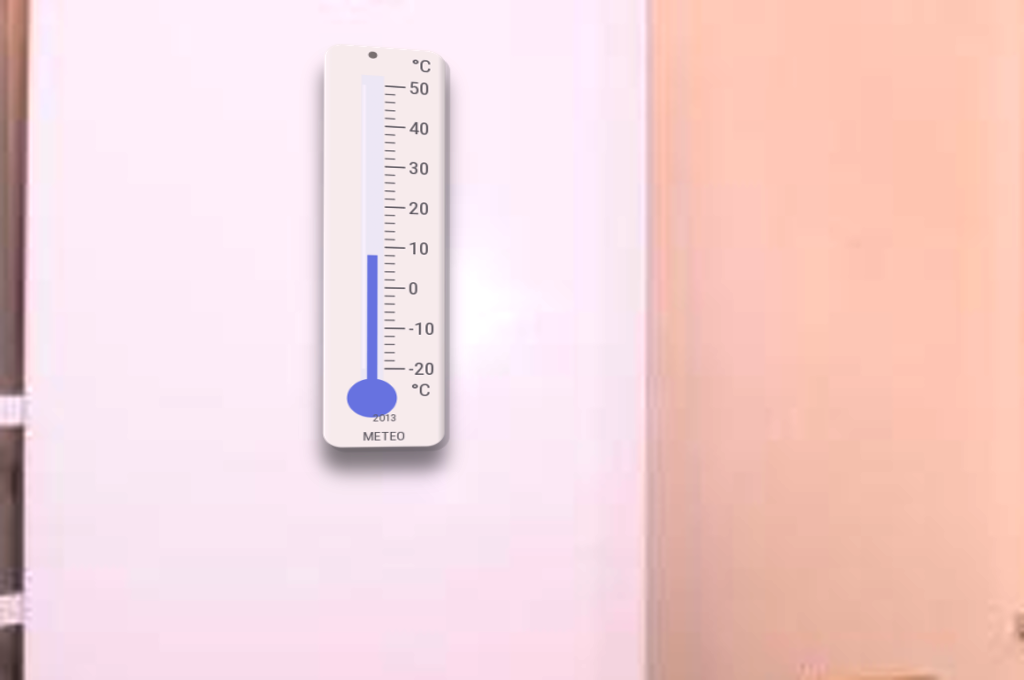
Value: 8 °C
